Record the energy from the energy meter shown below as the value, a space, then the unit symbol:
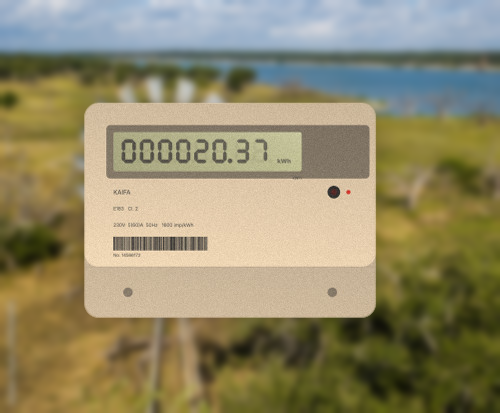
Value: 20.37 kWh
